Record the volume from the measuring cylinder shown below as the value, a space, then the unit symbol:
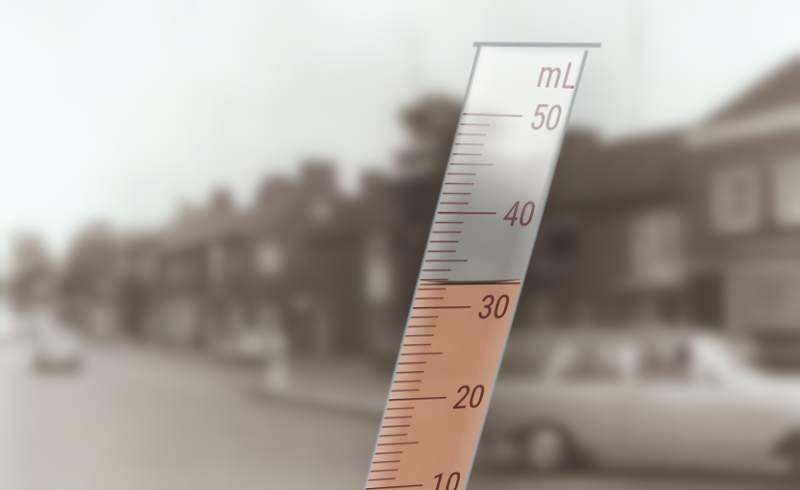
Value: 32.5 mL
